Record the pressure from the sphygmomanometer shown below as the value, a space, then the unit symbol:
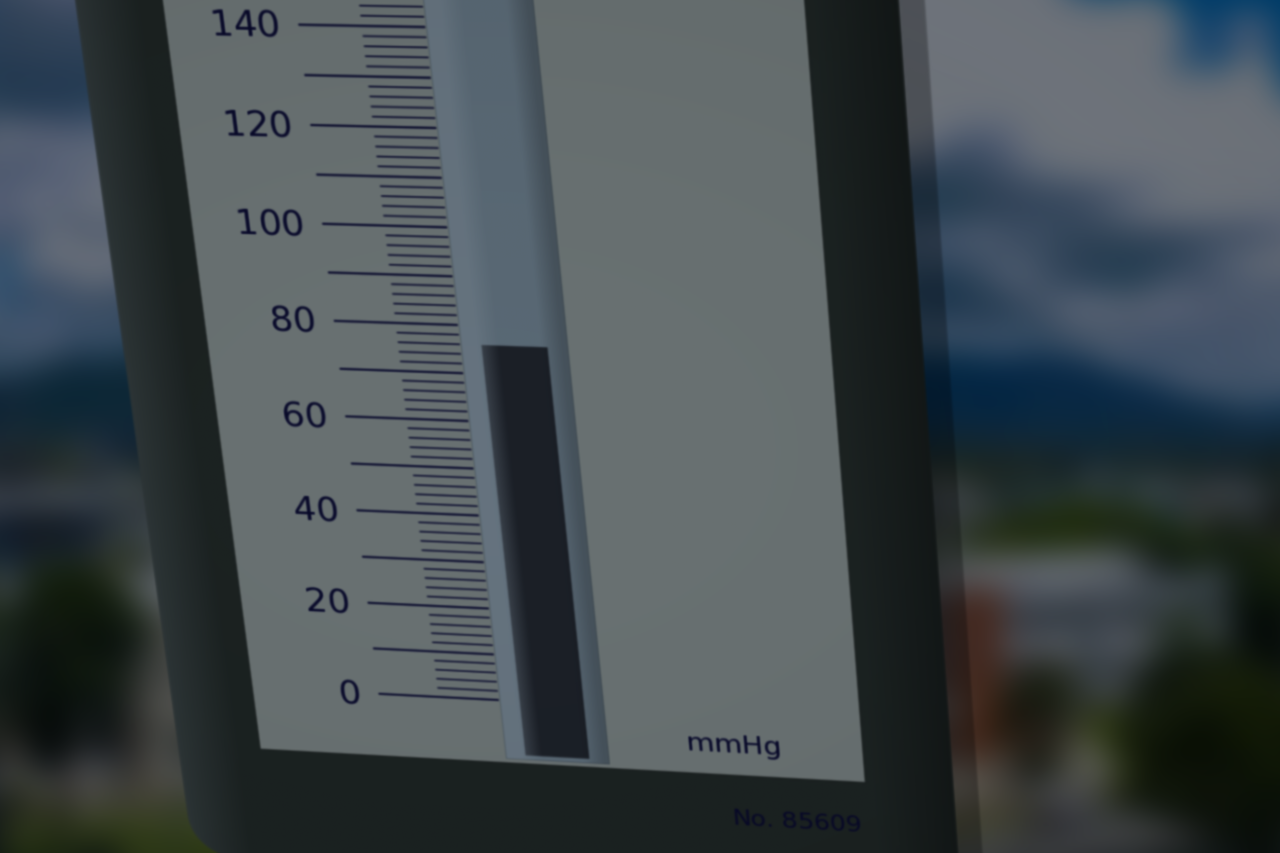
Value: 76 mmHg
